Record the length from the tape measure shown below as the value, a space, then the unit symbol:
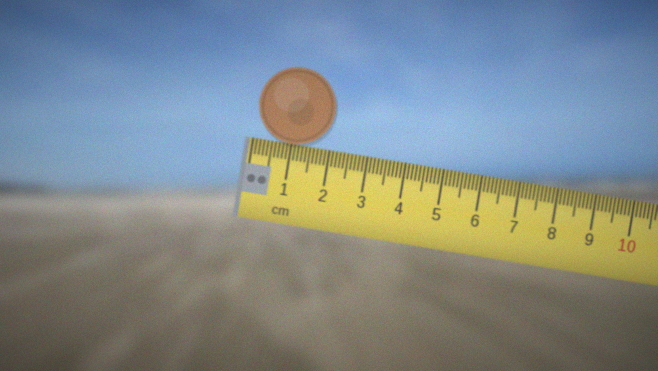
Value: 2 cm
